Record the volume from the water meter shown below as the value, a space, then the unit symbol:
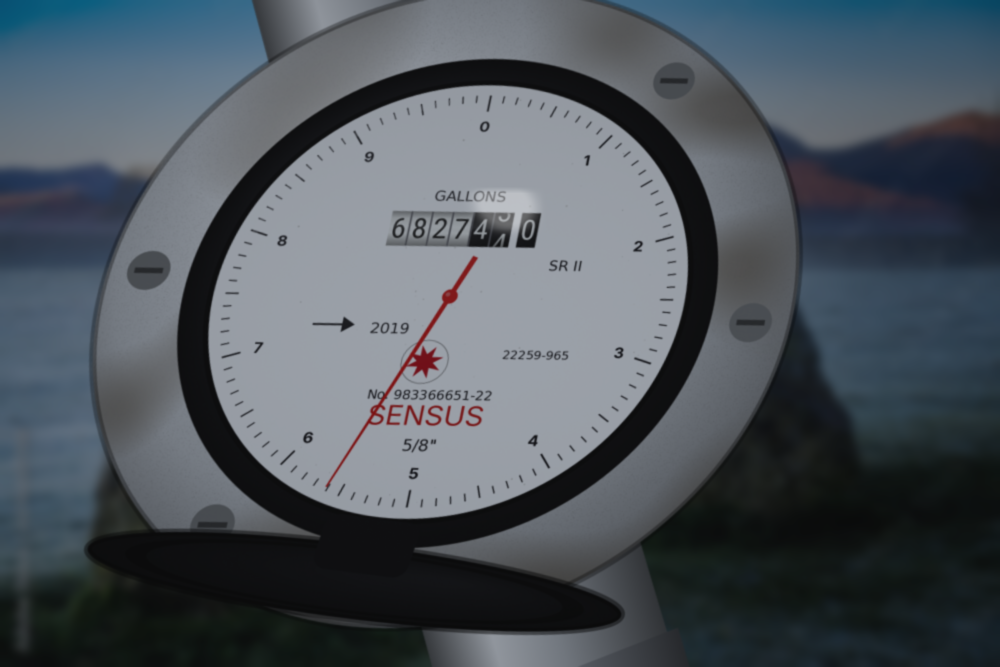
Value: 6827435.6 gal
